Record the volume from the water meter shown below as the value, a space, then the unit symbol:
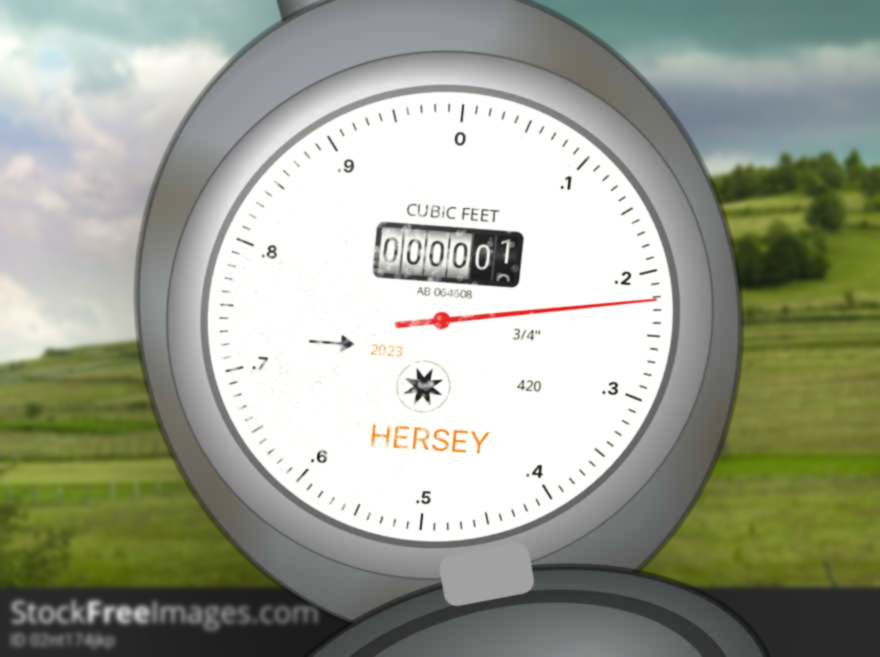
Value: 1.22 ft³
